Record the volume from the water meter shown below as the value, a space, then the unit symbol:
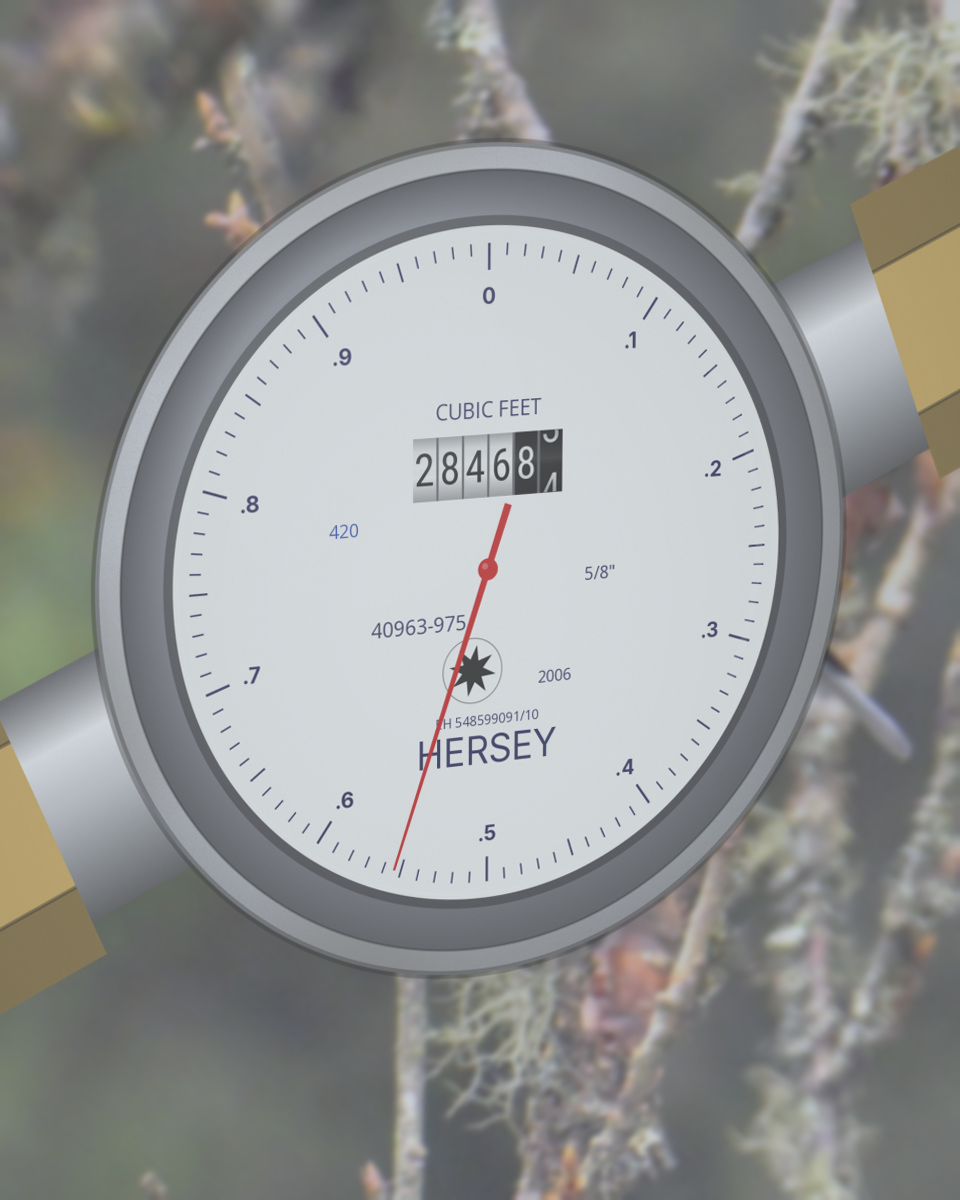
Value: 284683.55 ft³
